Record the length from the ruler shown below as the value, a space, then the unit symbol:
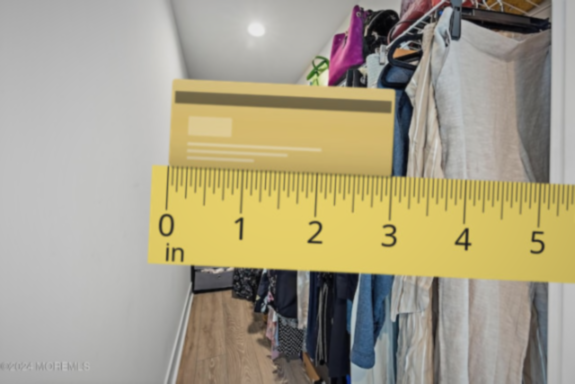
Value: 3 in
